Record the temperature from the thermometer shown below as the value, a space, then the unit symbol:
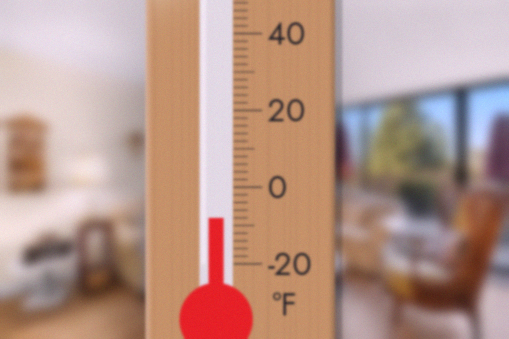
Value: -8 °F
